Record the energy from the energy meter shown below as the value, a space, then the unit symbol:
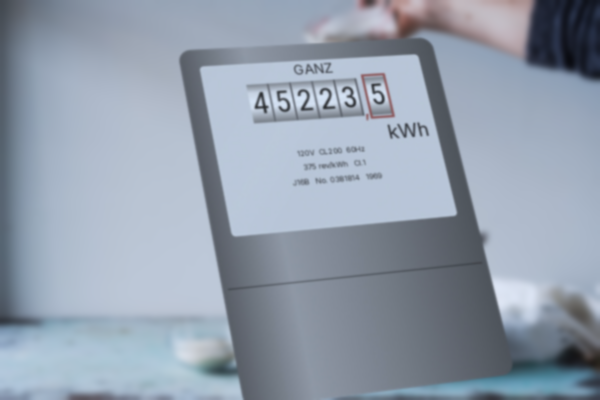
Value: 45223.5 kWh
